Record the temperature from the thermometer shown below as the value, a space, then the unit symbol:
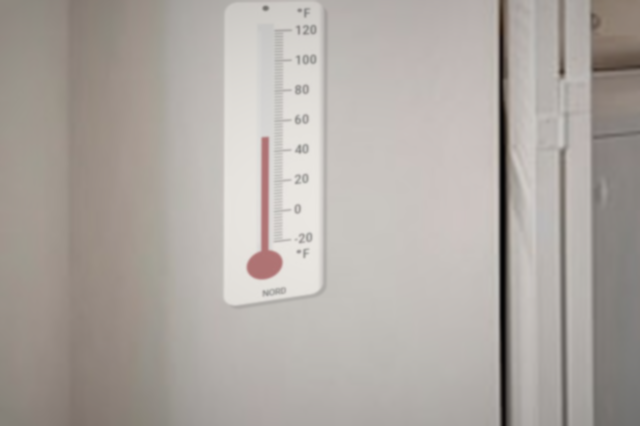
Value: 50 °F
